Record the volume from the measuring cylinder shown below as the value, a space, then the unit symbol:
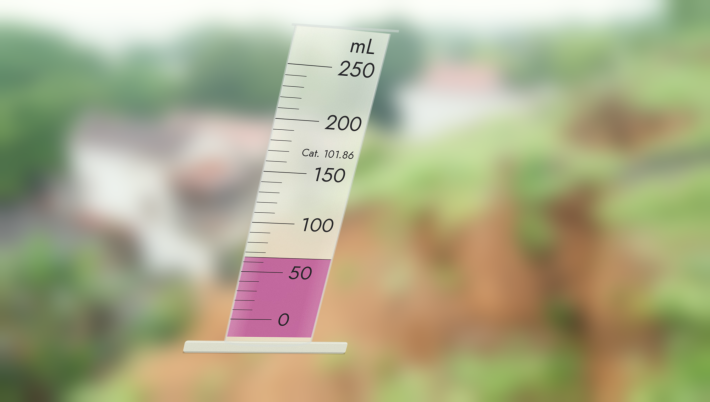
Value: 65 mL
